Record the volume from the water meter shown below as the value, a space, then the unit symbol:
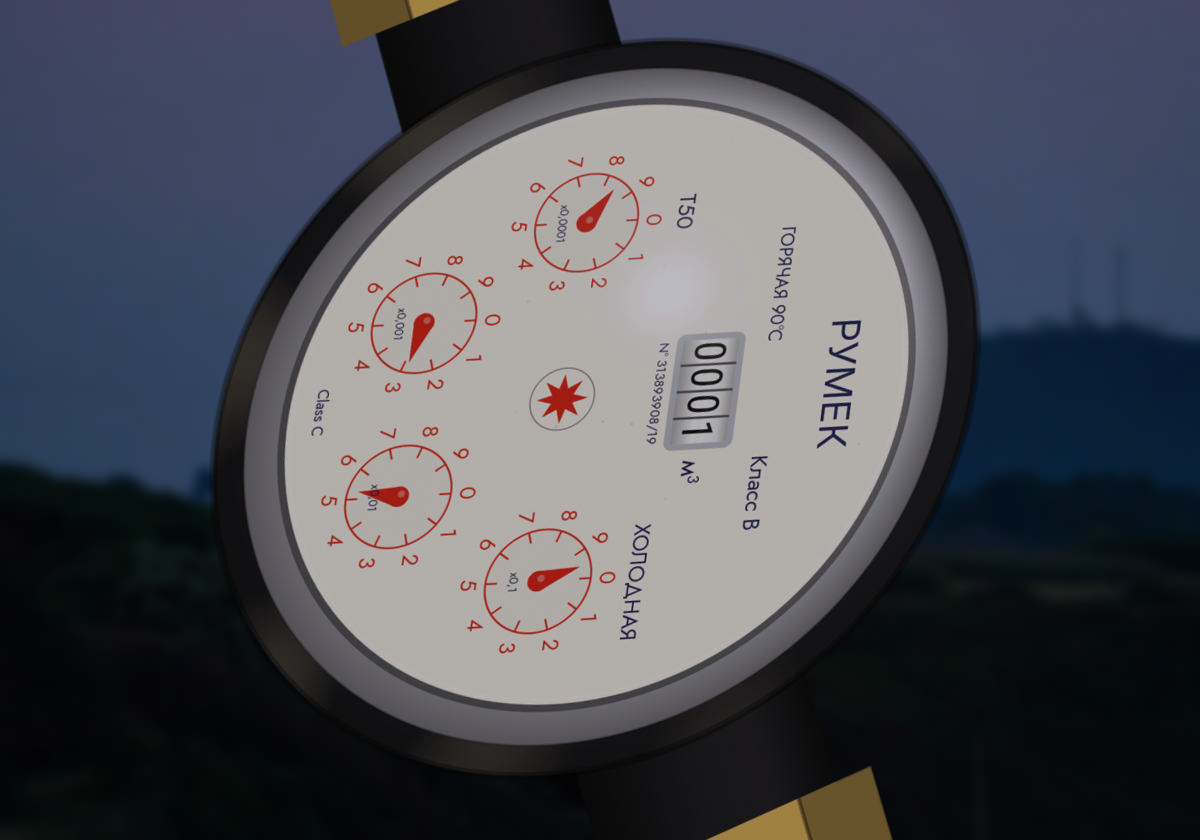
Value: 0.9528 m³
